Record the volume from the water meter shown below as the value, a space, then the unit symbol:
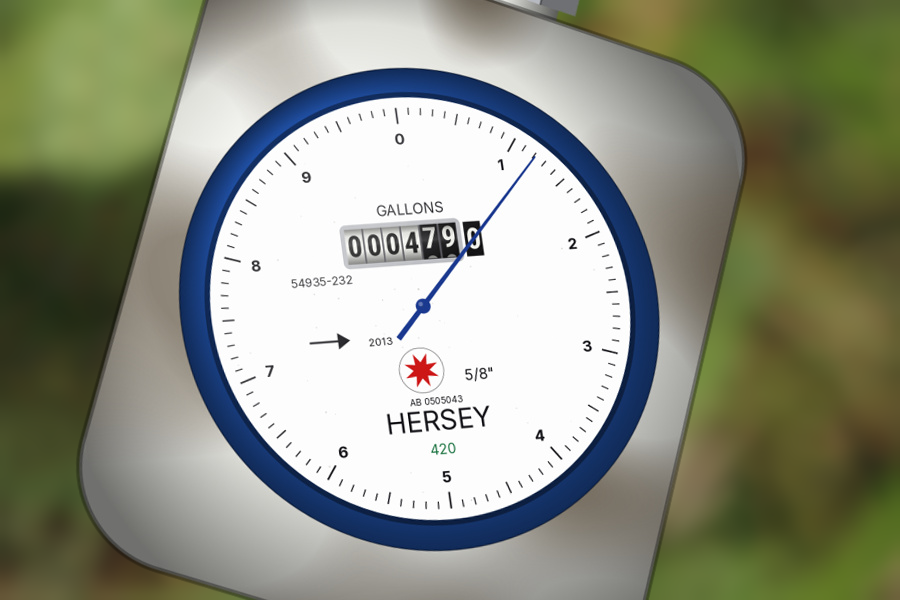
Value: 4791.2 gal
